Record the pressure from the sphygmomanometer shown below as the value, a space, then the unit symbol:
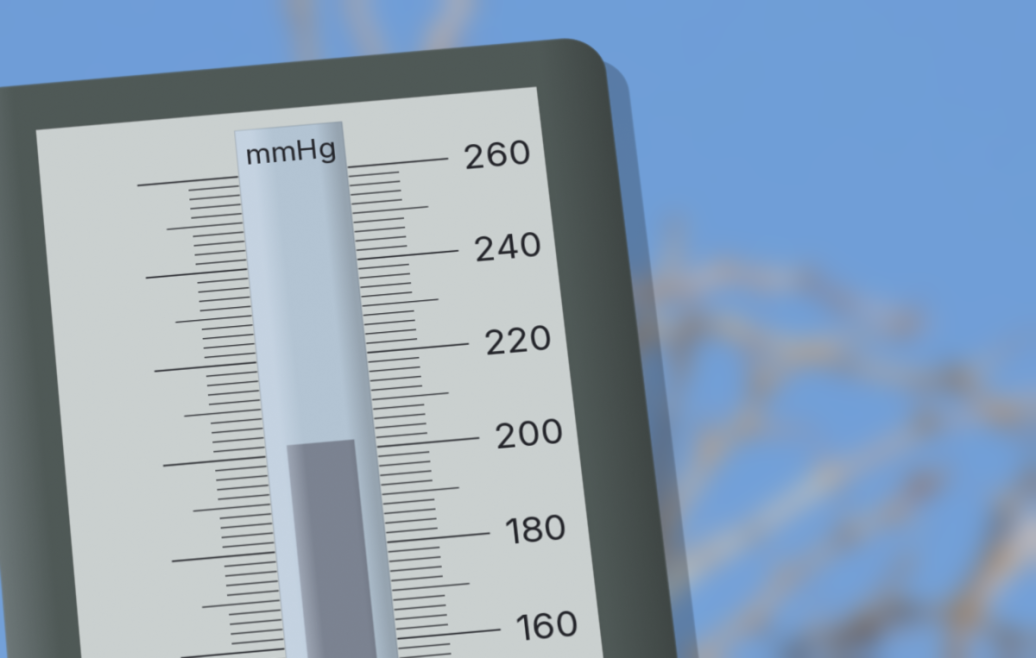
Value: 202 mmHg
